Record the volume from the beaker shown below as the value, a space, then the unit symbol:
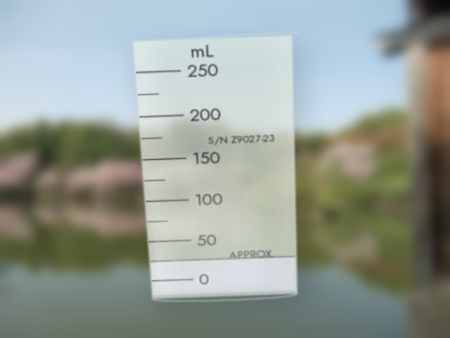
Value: 25 mL
